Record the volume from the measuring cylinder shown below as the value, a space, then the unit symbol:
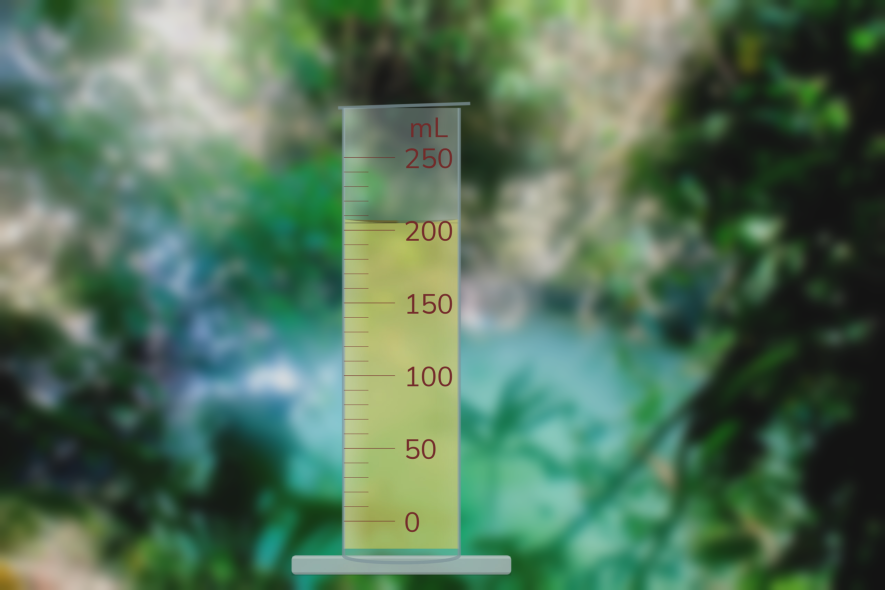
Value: 205 mL
